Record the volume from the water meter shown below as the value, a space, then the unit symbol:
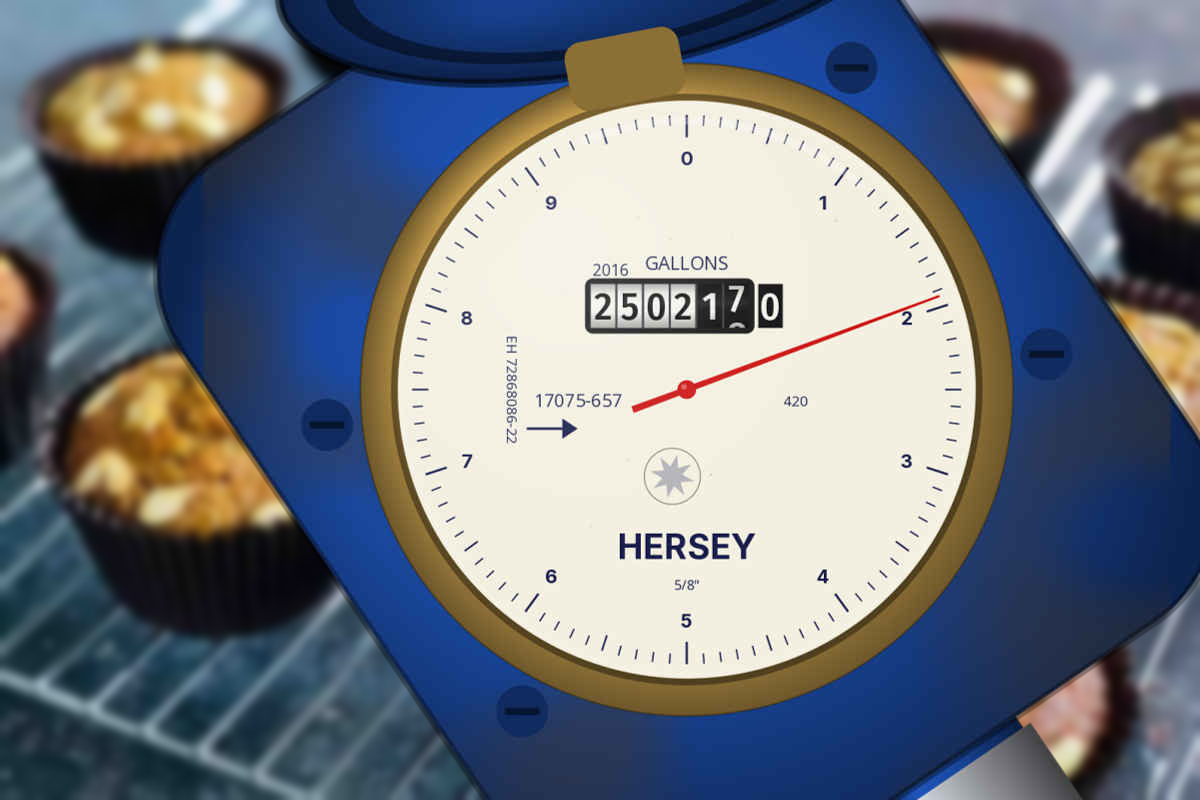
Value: 2502171.9 gal
